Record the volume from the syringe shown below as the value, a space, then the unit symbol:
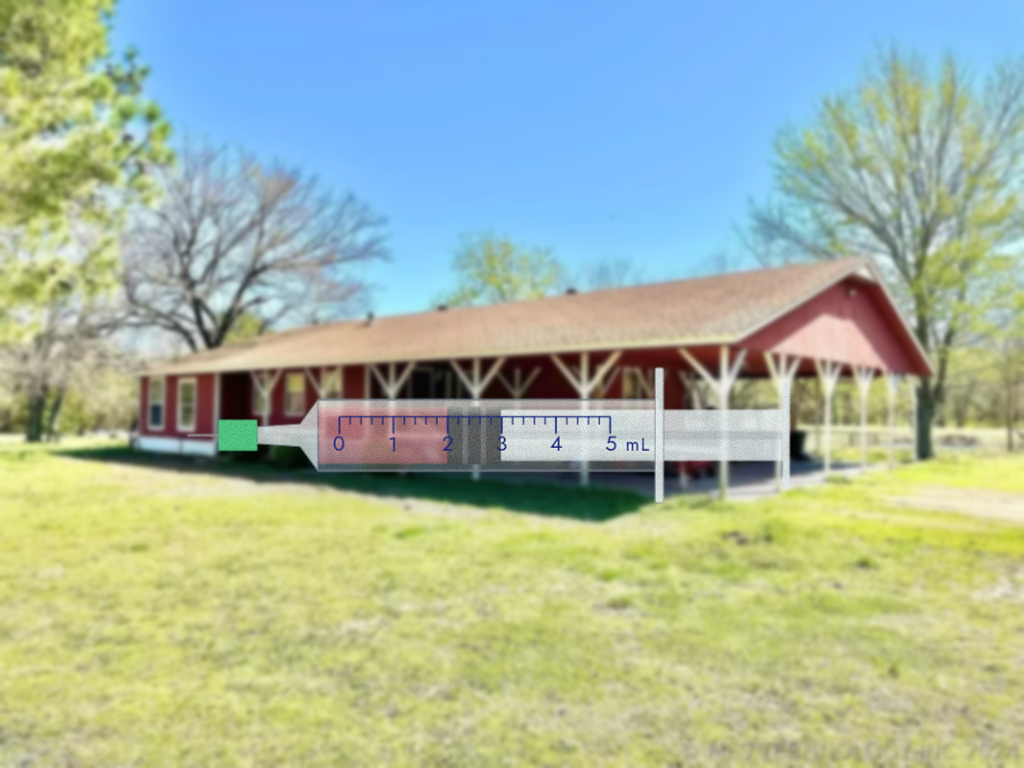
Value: 2 mL
